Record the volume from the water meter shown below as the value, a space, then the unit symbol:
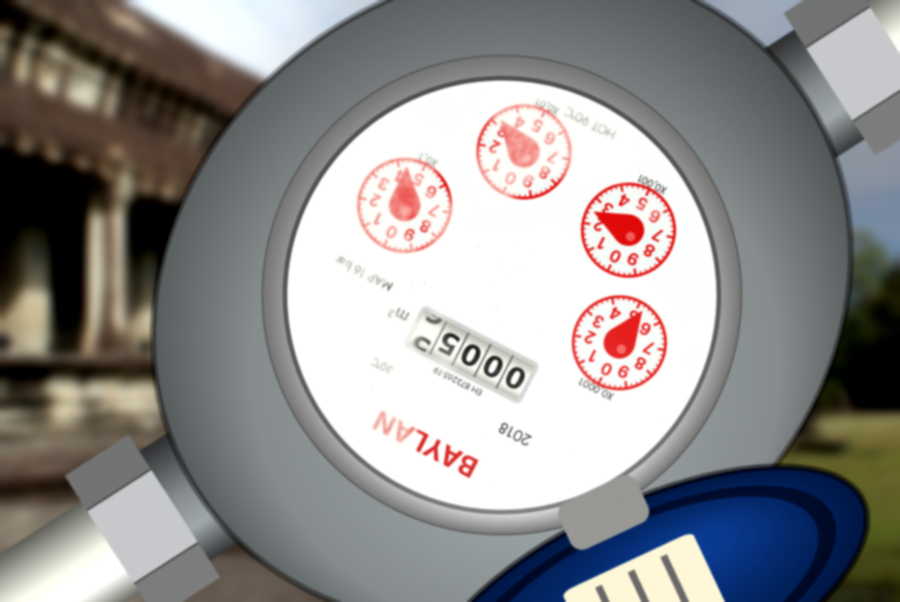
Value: 55.4325 m³
